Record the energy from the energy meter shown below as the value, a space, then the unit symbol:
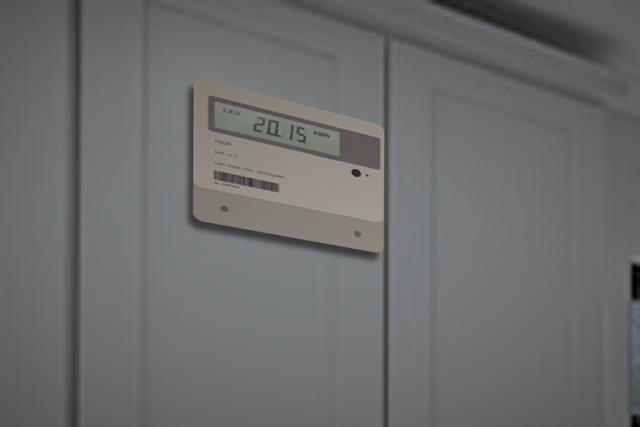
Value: 20.15 kWh
